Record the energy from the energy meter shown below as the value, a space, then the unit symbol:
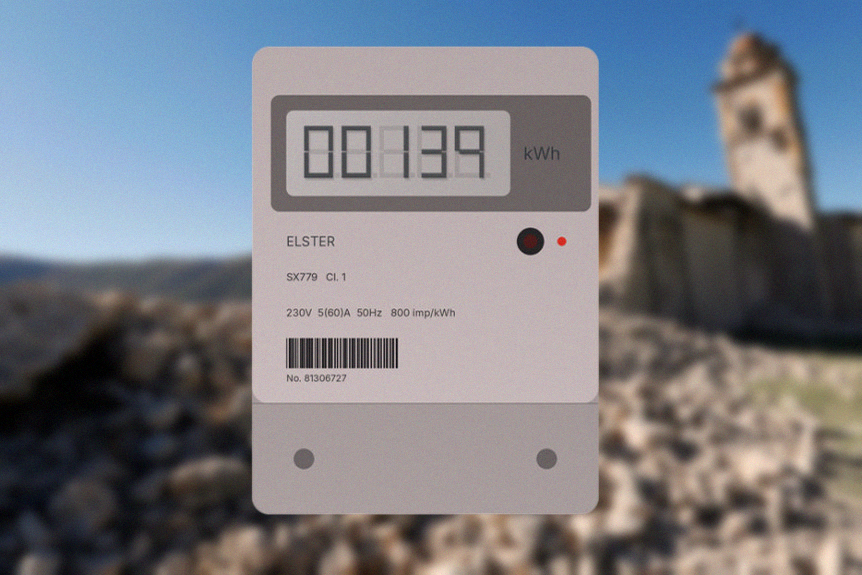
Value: 139 kWh
